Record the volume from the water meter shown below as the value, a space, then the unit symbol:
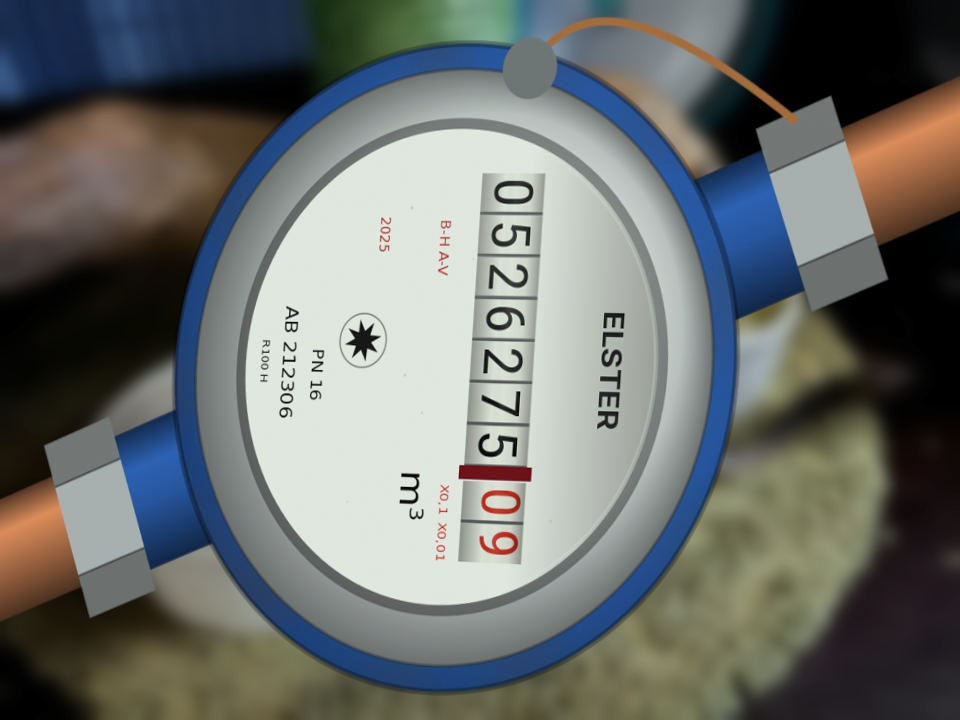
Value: 526275.09 m³
